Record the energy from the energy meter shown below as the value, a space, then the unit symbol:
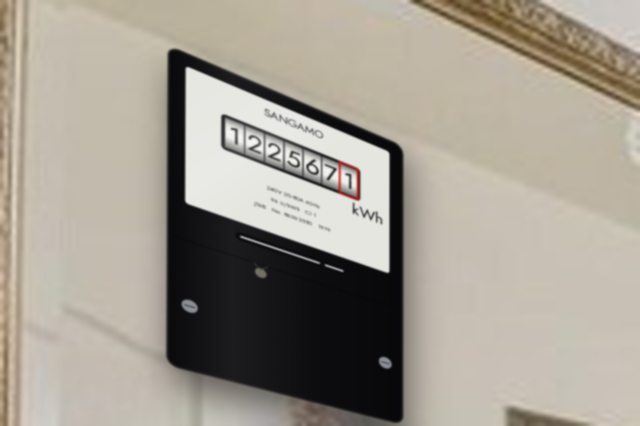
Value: 122567.1 kWh
